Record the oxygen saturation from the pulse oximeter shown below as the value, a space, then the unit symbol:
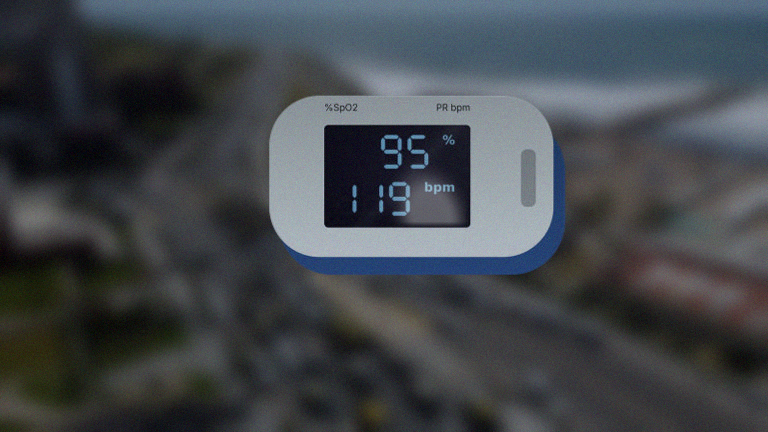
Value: 95 %
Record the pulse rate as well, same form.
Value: 119 bpm
